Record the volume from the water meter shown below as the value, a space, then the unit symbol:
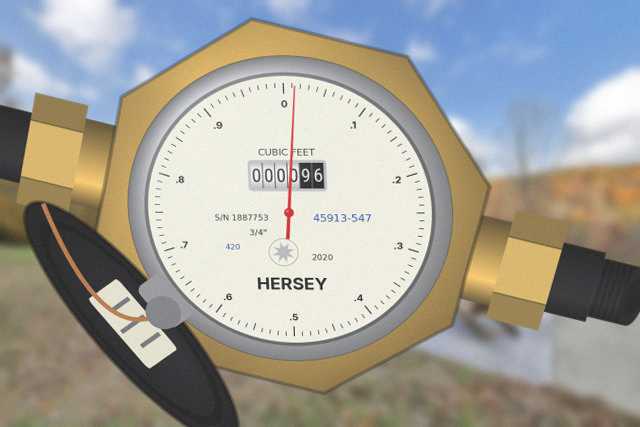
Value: 96.01 ft³
